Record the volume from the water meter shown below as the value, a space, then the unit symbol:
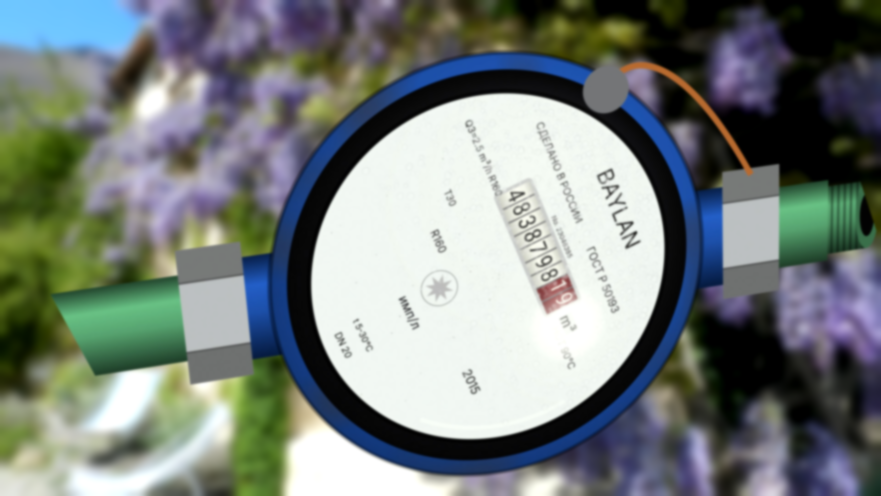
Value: 4838798.19 m³
